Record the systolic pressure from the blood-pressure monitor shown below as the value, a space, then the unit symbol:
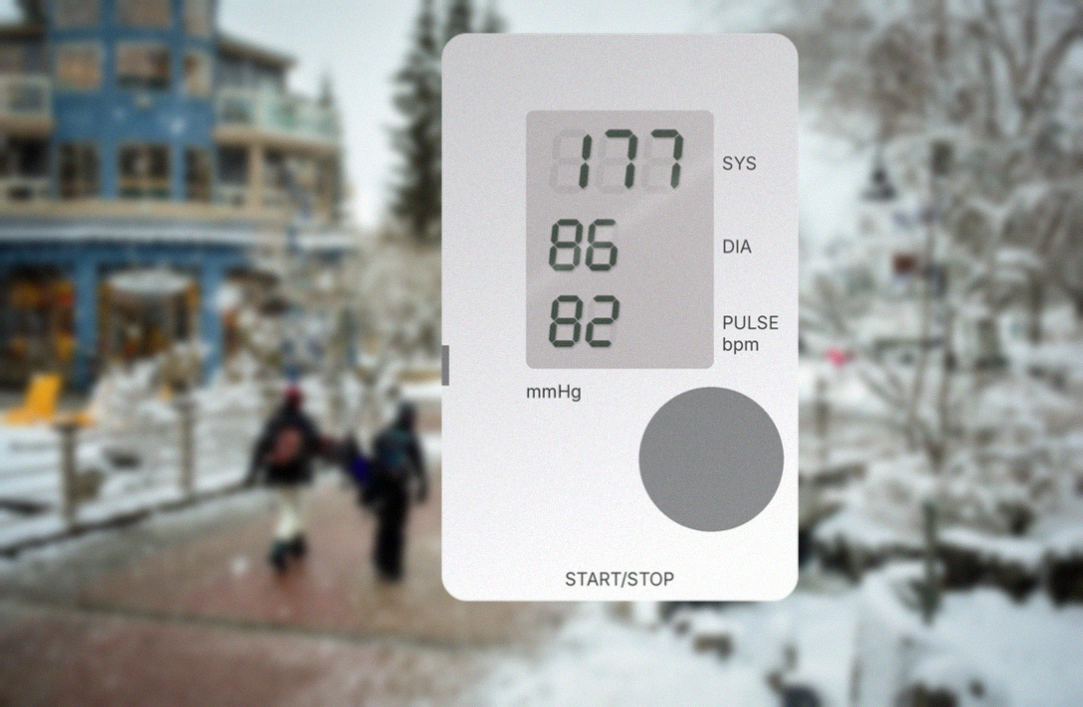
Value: 177 mmHg
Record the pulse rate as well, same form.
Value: 82 bpm
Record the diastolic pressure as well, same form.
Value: 86 mmHg
